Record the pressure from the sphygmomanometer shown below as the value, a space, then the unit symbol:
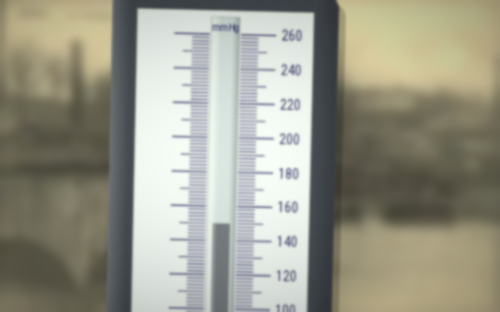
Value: 150 mmHg
